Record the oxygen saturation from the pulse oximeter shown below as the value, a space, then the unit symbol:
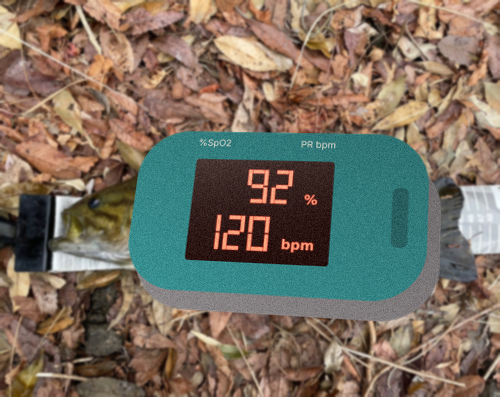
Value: 92 %
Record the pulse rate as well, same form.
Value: 120 bpm
